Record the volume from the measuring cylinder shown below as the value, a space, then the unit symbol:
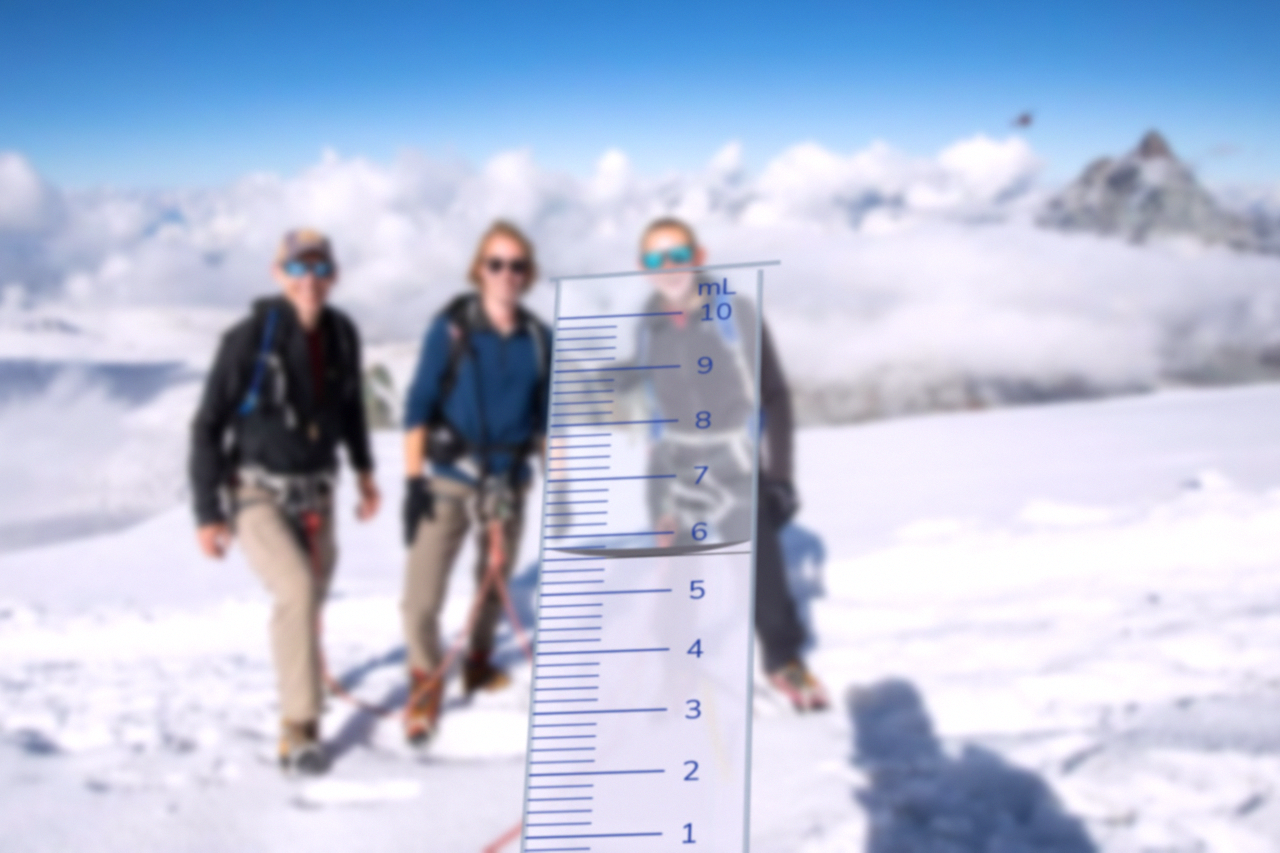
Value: 5.6 mL
